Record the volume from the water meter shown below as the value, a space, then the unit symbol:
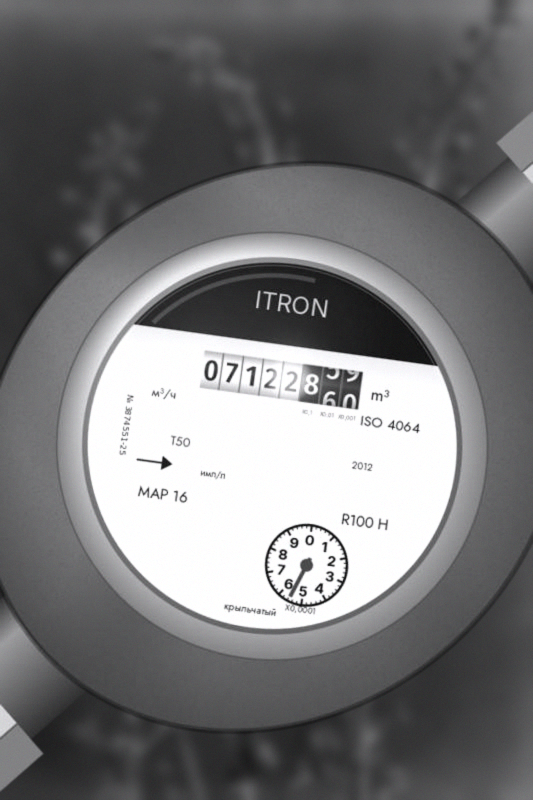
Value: 7122.8595 m³
